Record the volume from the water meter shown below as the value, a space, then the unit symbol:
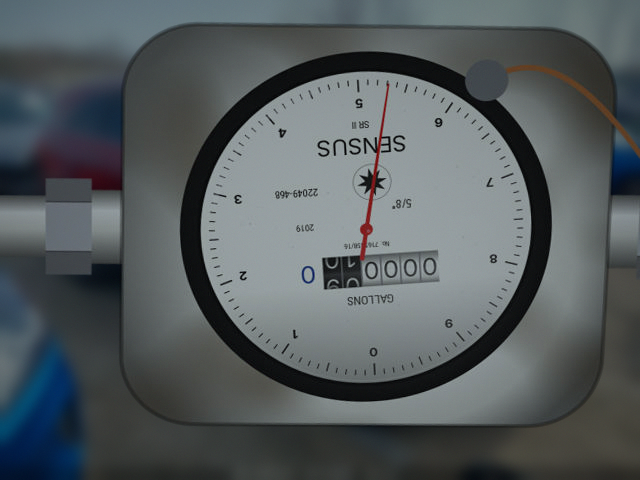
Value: 95.3 gal
